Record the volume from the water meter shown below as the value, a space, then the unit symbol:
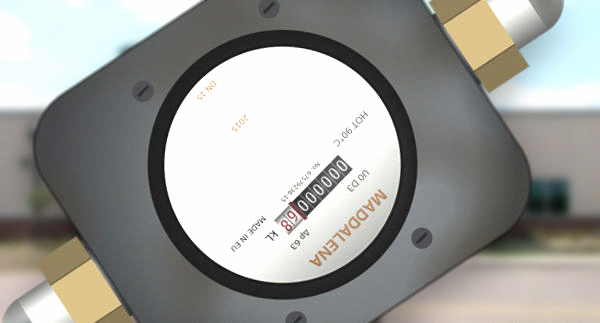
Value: 0.68 kL
